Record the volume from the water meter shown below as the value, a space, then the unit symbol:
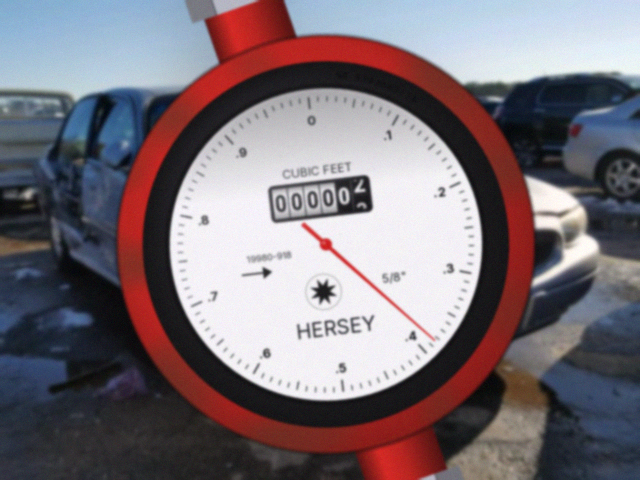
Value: 2.38 ft³
